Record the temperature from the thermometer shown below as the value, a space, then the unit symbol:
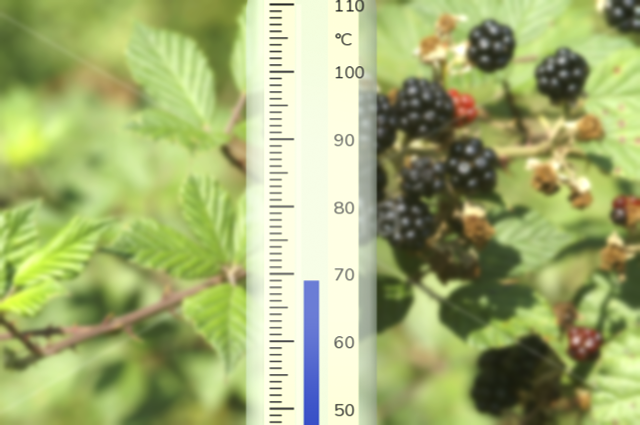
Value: 69 °C
